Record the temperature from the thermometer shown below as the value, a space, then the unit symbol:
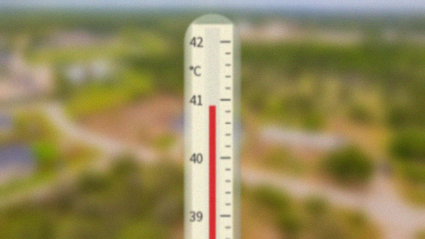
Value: 40.9 °C
